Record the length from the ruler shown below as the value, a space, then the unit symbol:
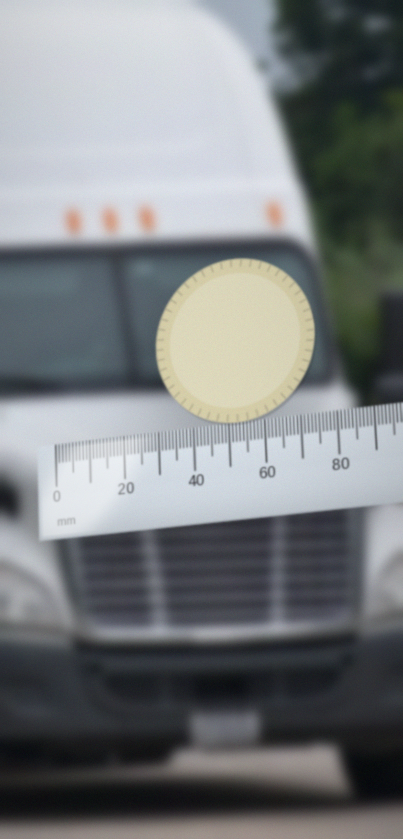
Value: 45 mm
